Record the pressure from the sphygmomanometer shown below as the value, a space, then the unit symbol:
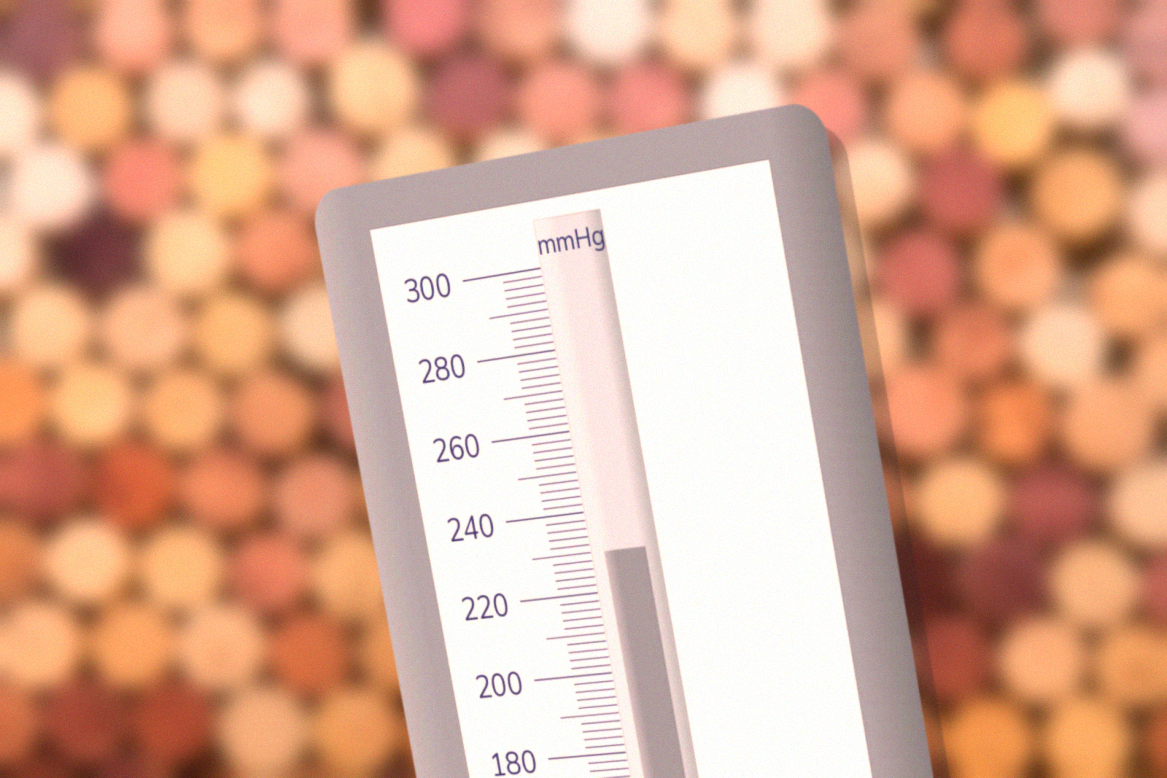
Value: 230 mmHg
